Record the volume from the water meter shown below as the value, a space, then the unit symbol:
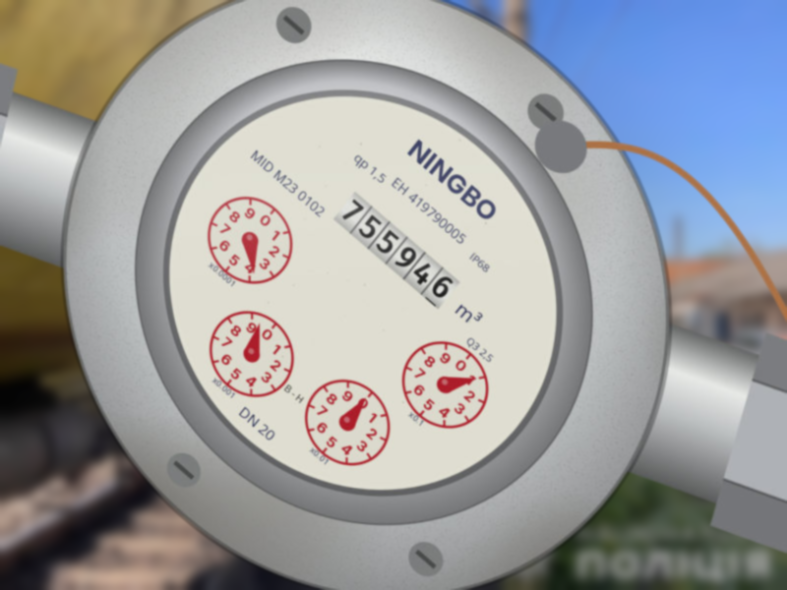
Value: 755946.0993 m³
